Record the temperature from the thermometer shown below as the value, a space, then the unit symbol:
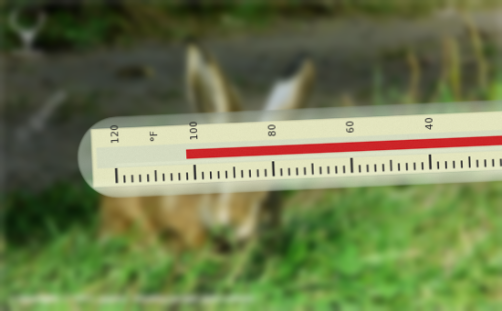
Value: 102 °F
